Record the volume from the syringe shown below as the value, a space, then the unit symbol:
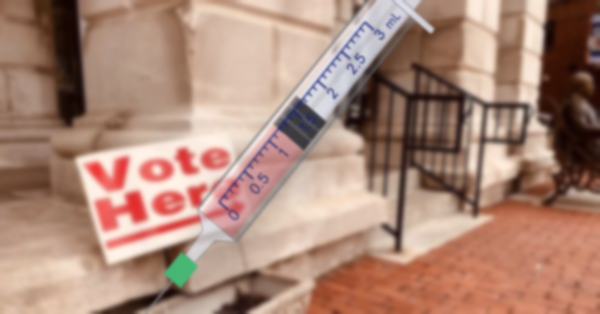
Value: 1.2 mL
